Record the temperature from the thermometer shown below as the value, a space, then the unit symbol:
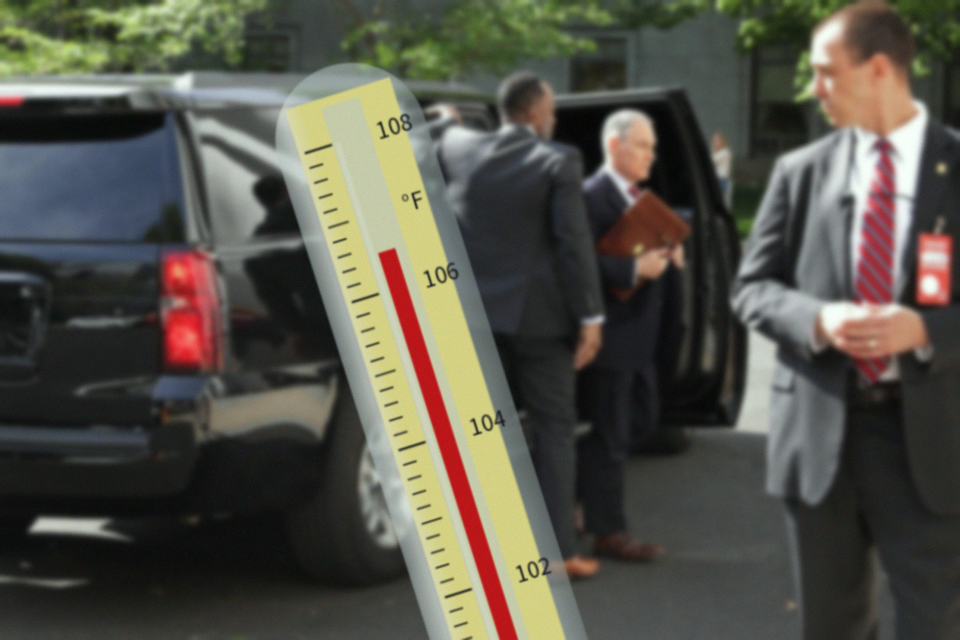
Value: 106.5 °F
